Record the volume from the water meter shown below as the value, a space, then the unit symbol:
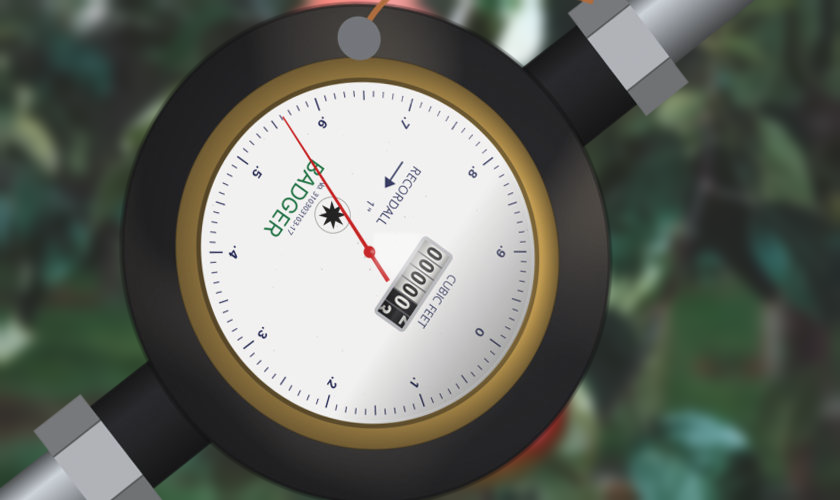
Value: 2.56 ft³
